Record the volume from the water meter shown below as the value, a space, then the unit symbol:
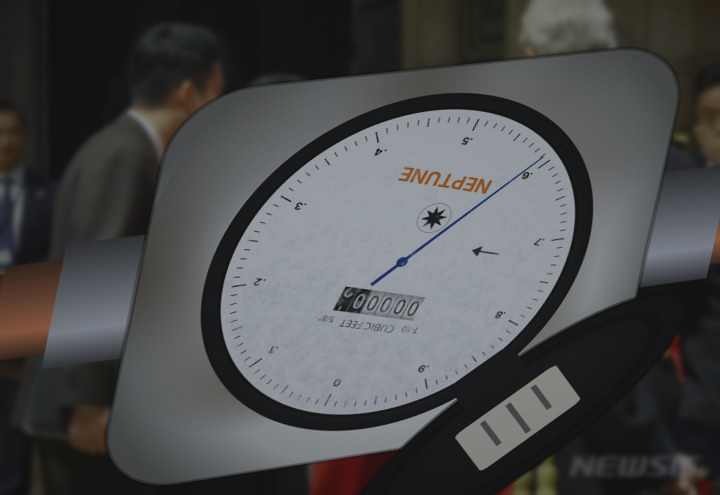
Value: 1.59 ft³
